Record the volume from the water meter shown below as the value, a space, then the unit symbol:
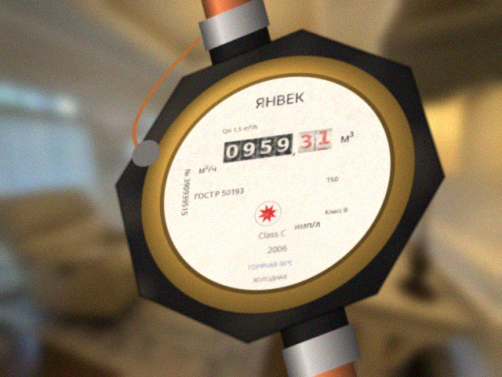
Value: 959.31 m³
